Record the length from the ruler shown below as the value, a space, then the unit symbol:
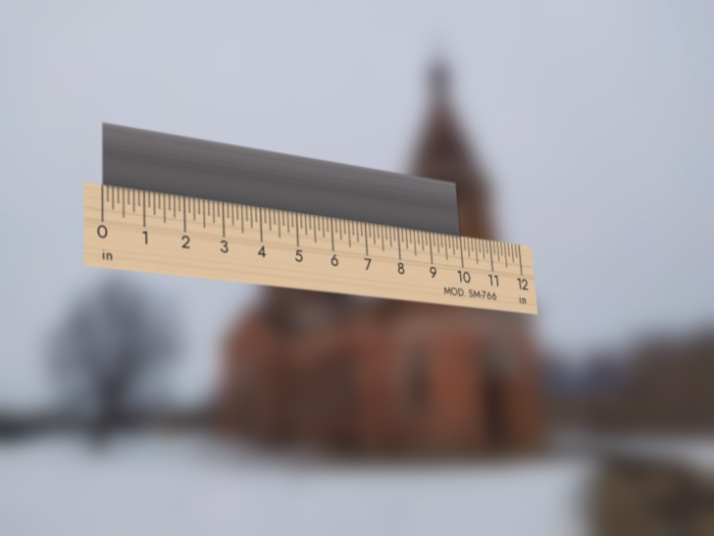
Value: 10 in
